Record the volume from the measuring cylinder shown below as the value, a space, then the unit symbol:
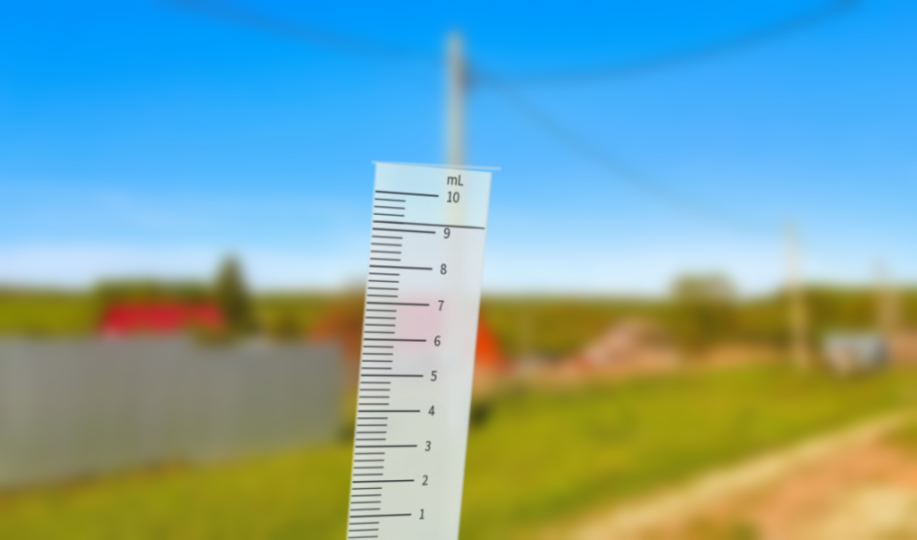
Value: 9.2 mL
